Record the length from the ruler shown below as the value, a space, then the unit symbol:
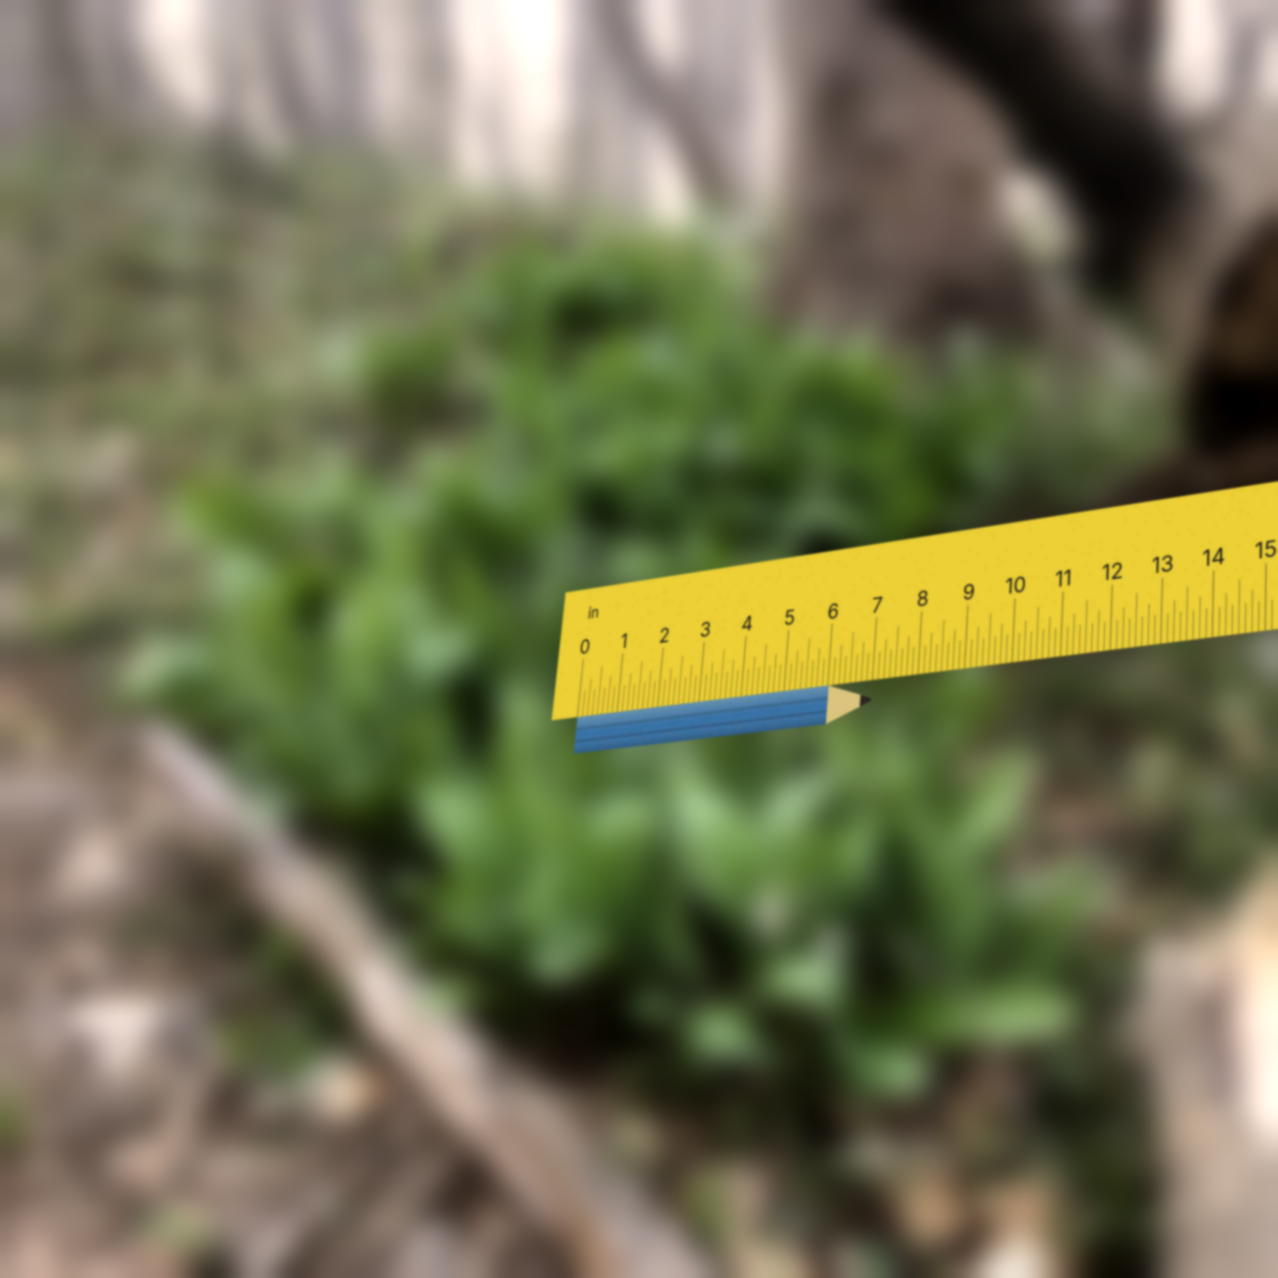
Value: 7 in
